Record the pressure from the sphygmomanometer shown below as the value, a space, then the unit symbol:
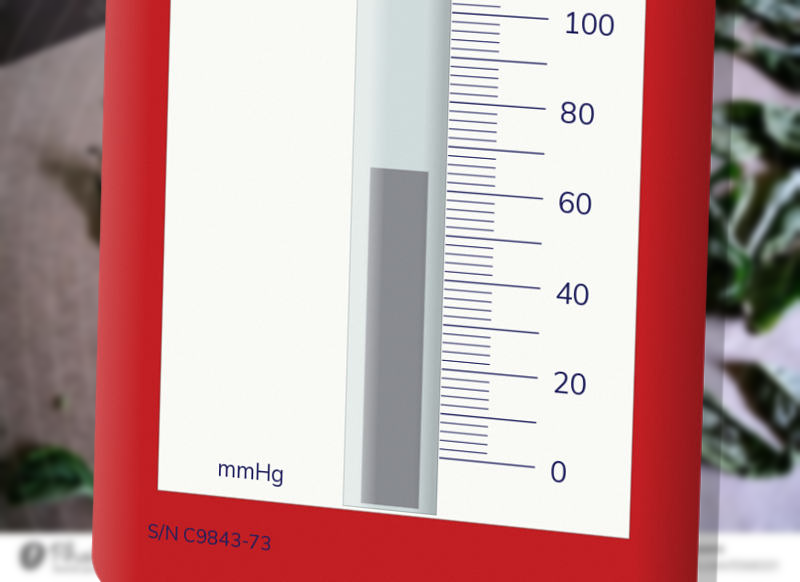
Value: 64 mmHg
